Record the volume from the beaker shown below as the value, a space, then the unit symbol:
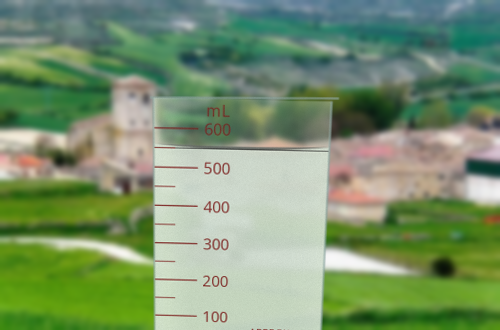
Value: 550 mL
